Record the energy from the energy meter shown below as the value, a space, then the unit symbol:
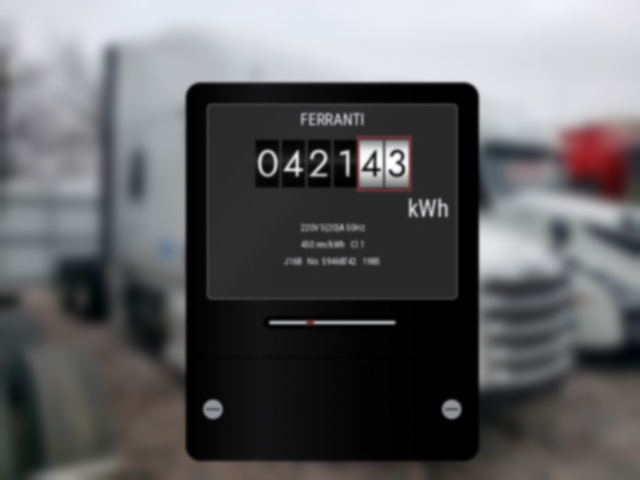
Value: 421.43 kWh
